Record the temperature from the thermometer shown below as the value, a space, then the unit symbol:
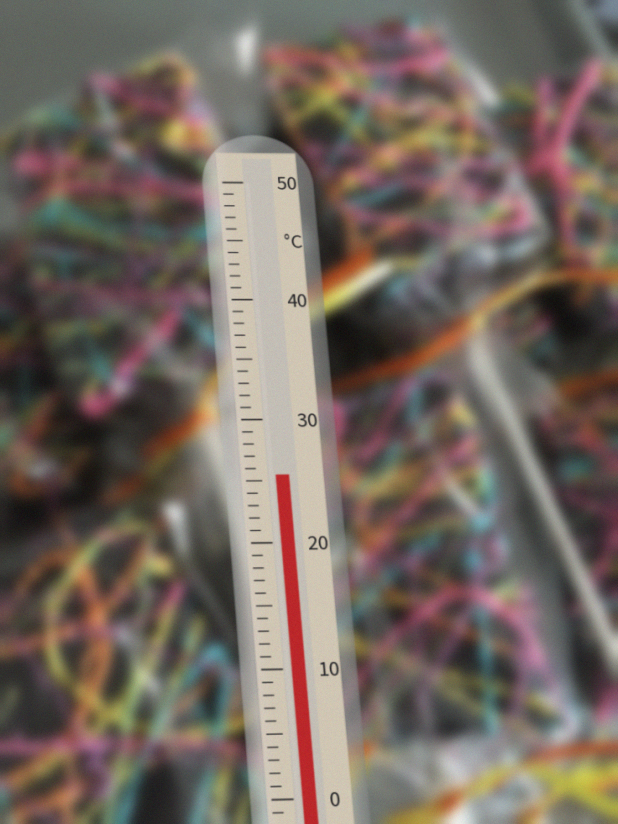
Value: 25.5 °C
